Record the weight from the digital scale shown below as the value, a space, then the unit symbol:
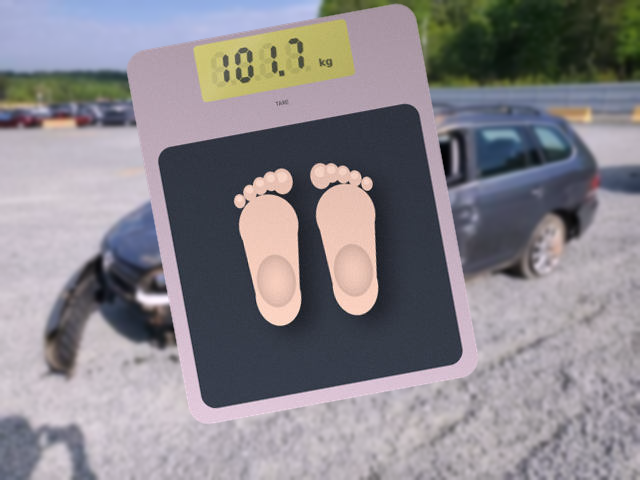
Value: 101.7 kg
